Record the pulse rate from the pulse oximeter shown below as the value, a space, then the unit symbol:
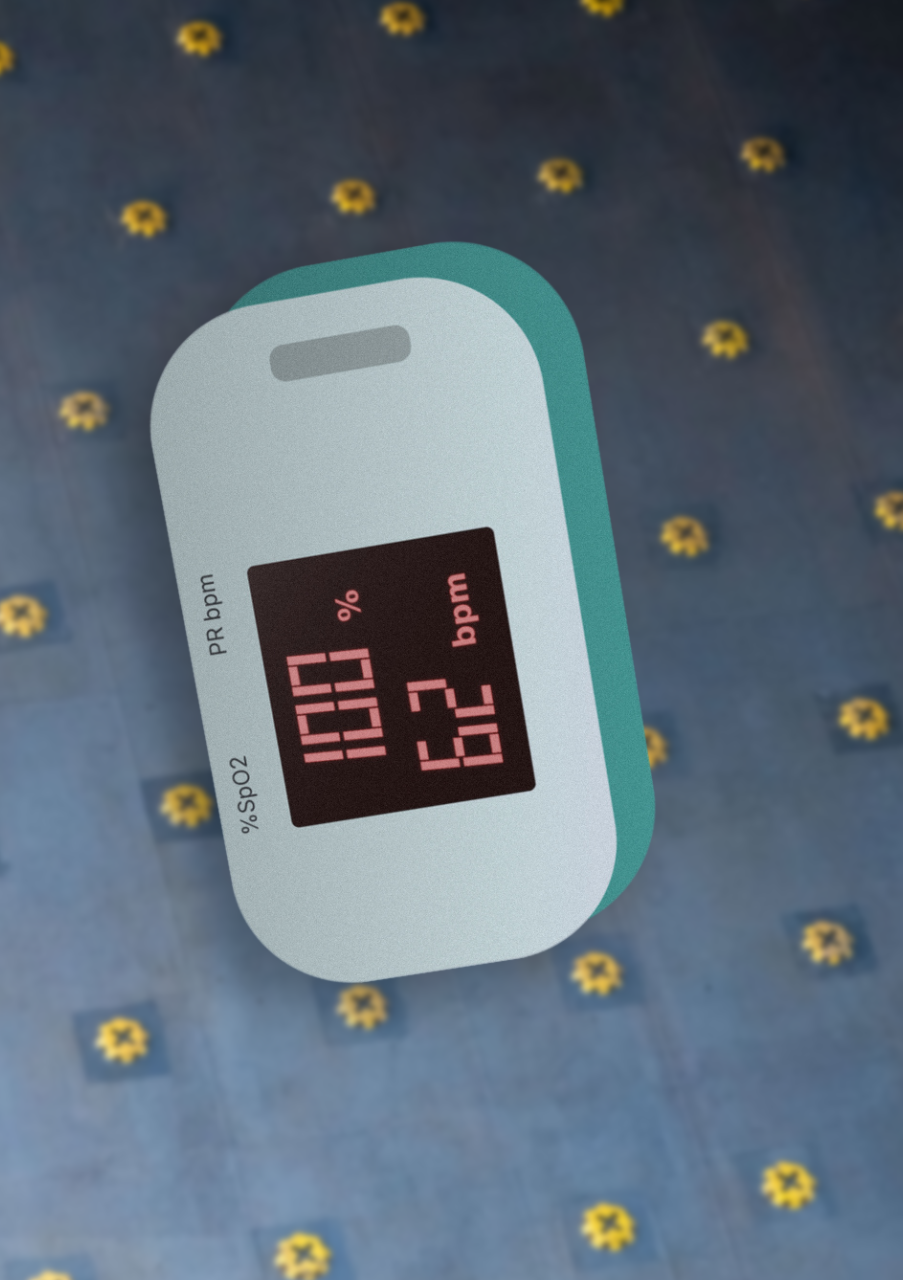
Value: 62 bpm
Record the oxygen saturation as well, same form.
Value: 100 %
